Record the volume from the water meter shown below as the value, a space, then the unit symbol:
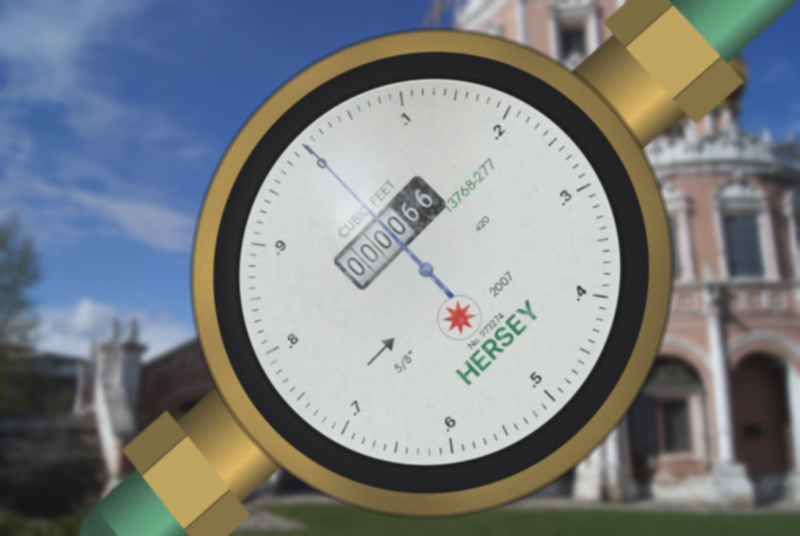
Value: 66.00 ft³
